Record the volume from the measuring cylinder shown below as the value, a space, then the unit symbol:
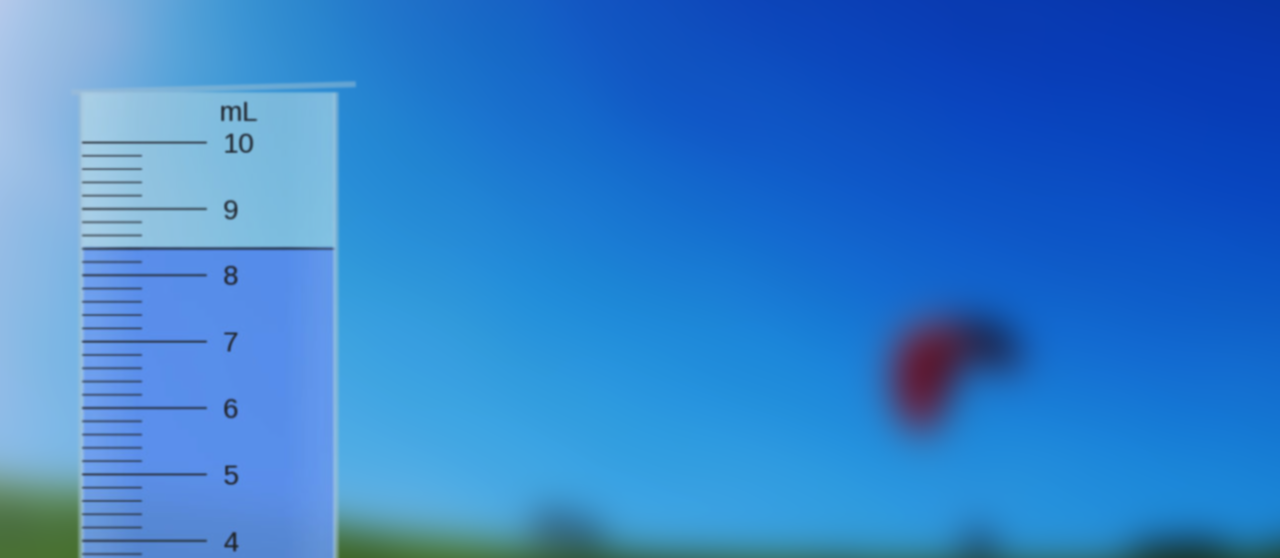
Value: 8.4 mL
